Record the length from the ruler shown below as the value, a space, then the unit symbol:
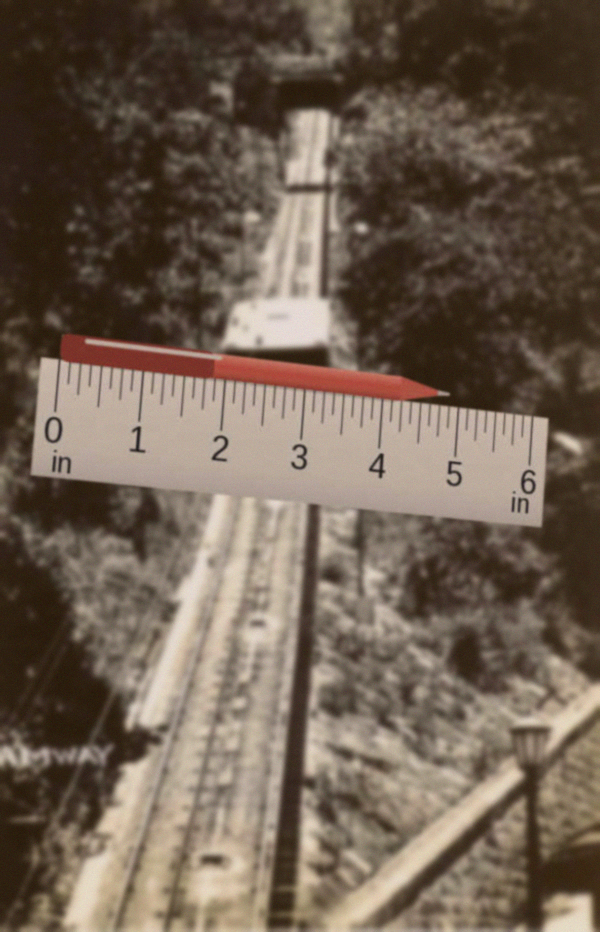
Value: 4.875 in
